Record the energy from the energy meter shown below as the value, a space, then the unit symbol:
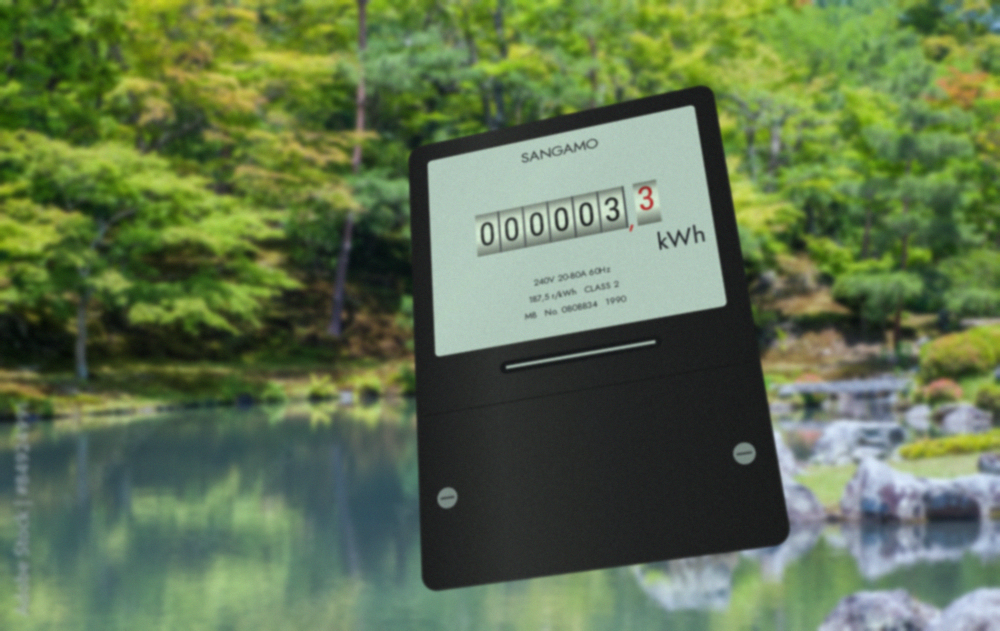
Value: 3.3 kWh
